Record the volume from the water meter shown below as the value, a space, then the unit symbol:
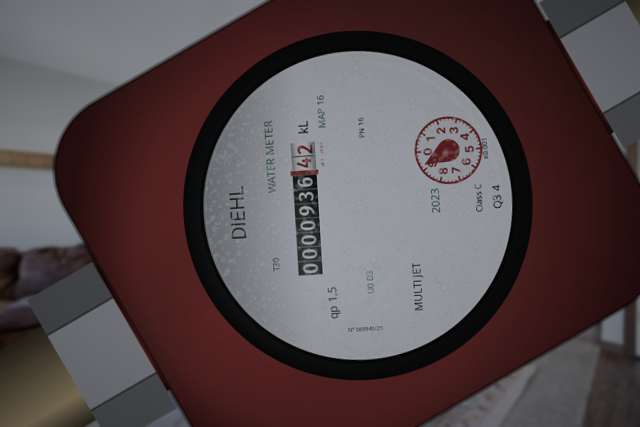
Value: 936.419 kL
